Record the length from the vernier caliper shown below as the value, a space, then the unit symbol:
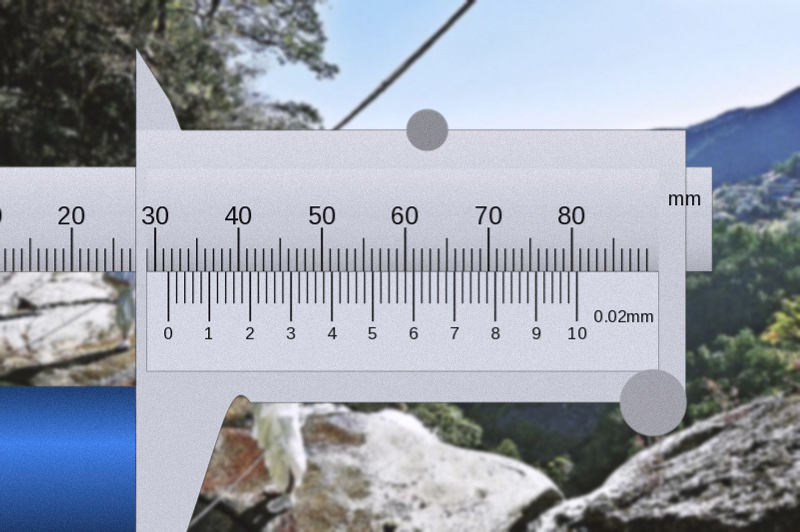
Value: 31.6 mm
